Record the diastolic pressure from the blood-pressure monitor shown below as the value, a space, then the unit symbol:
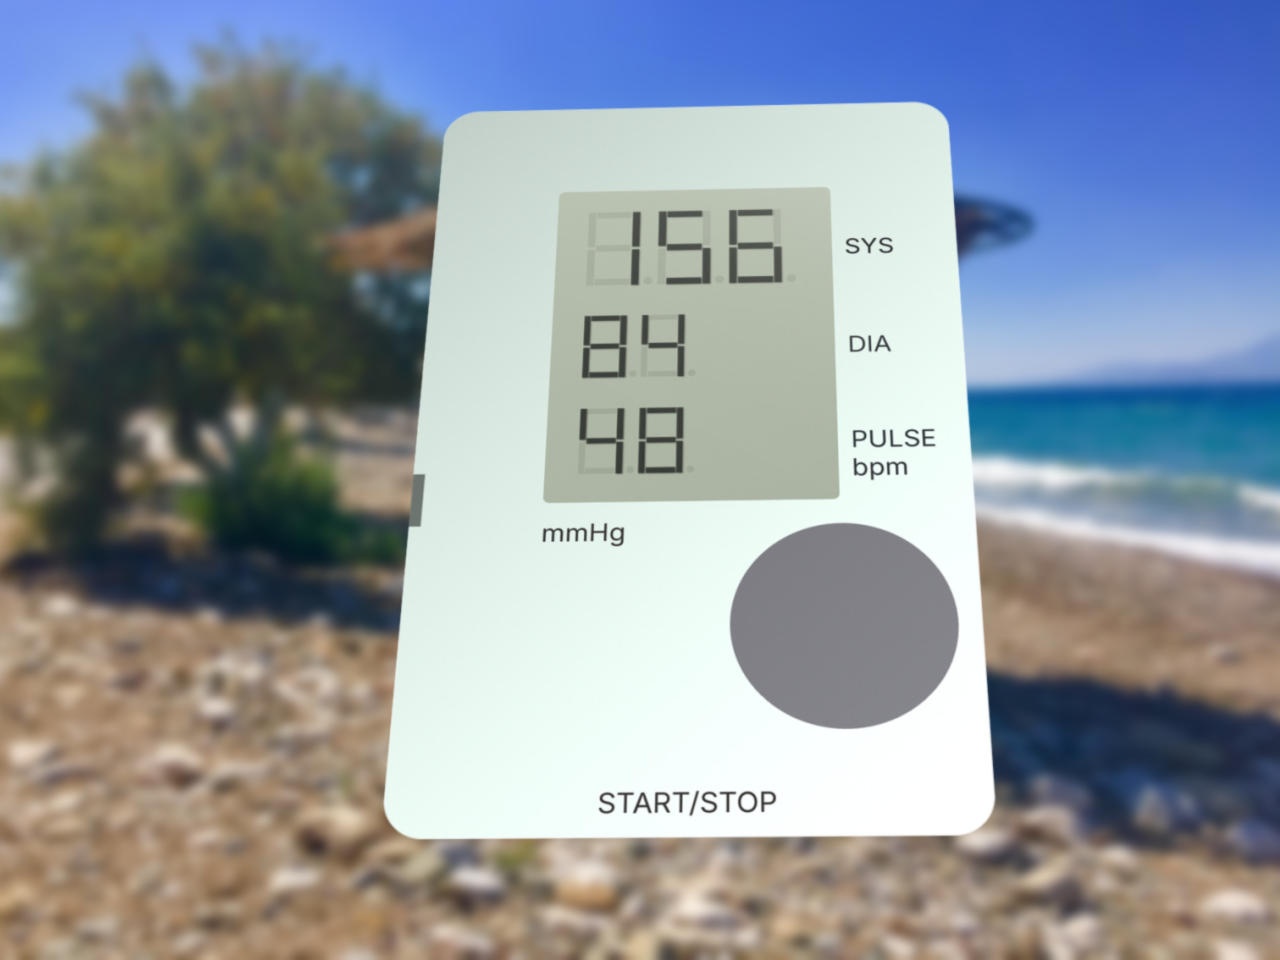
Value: 84 mmHg
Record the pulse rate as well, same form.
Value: 48 bpm
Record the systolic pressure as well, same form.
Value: 156 mmHg
